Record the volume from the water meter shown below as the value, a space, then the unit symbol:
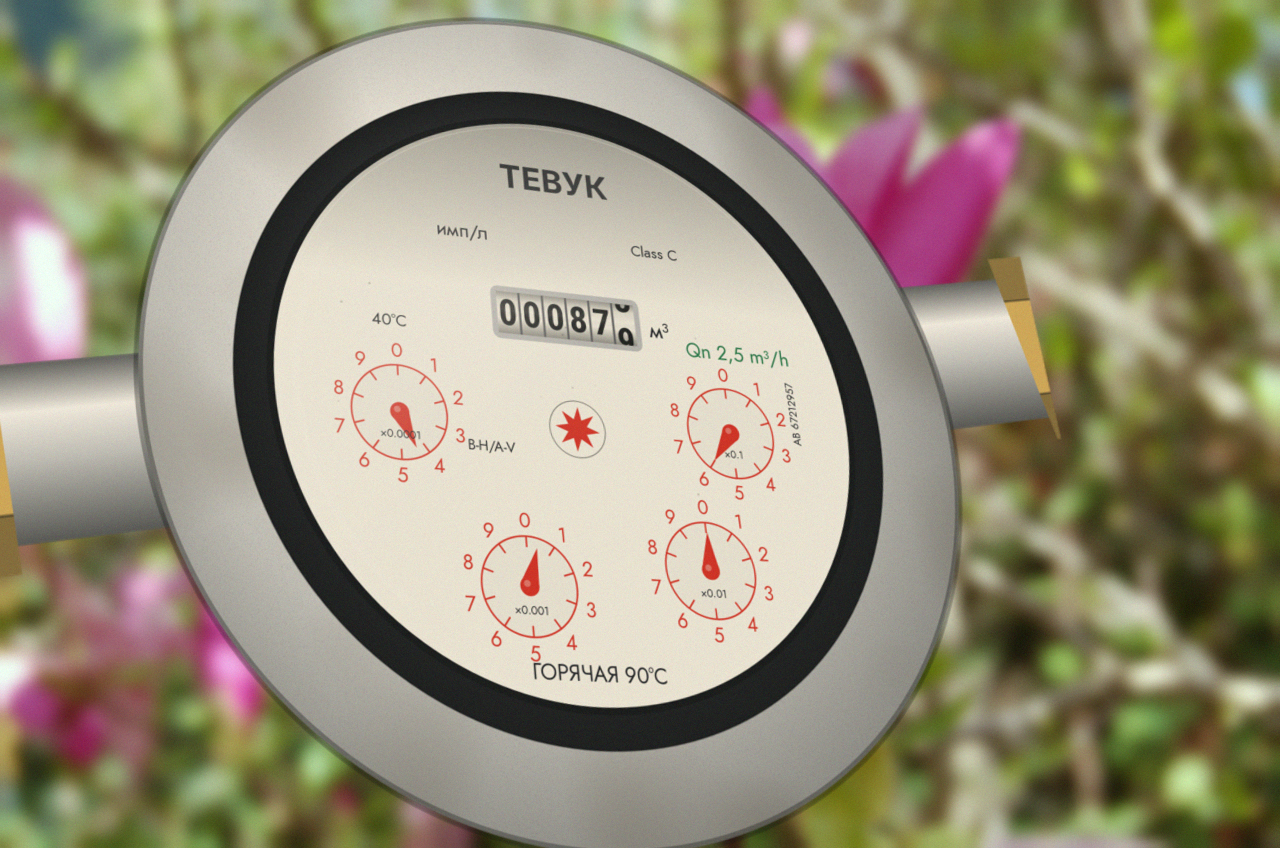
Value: 878.6004 m³
